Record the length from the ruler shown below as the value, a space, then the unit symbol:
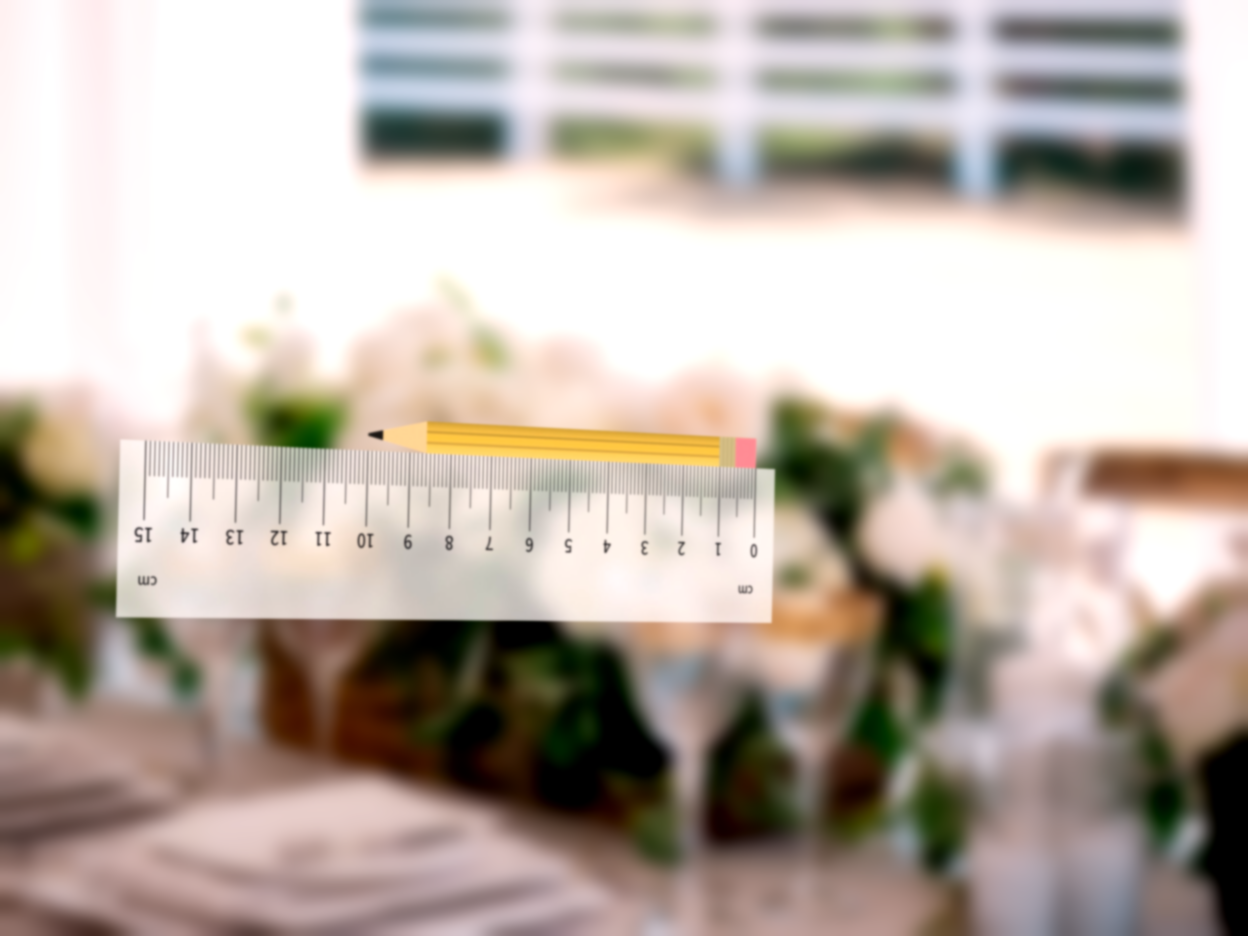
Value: 10 cm
